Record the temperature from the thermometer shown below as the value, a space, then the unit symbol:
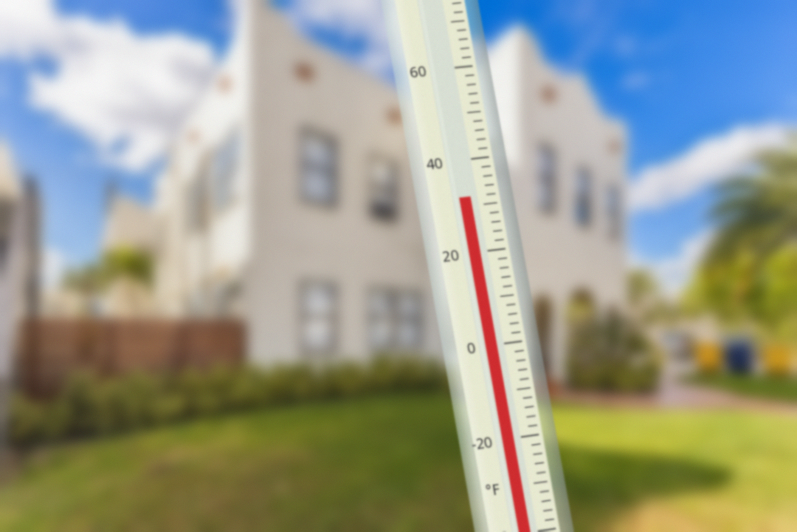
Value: 32 °F
